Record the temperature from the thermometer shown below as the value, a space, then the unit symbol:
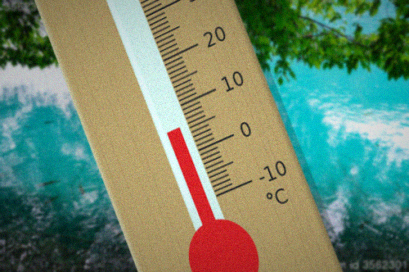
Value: 6 °C
